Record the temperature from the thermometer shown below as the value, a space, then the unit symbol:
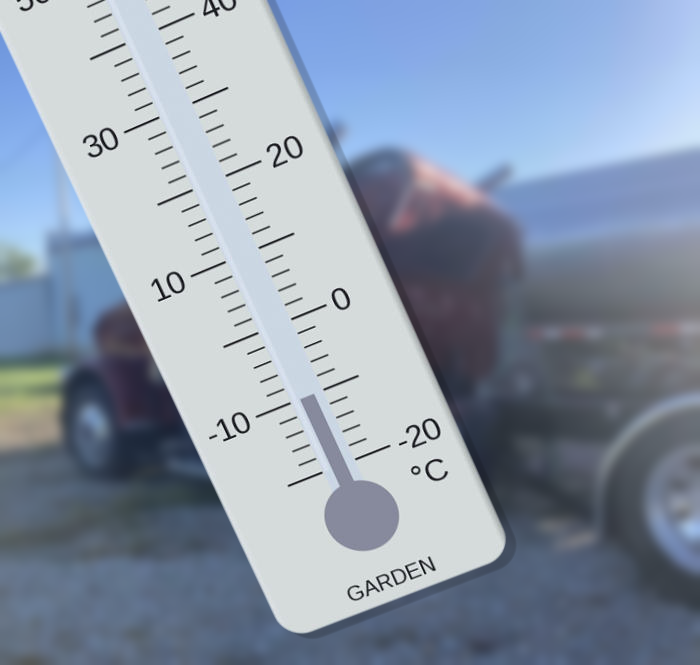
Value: -10 °C
